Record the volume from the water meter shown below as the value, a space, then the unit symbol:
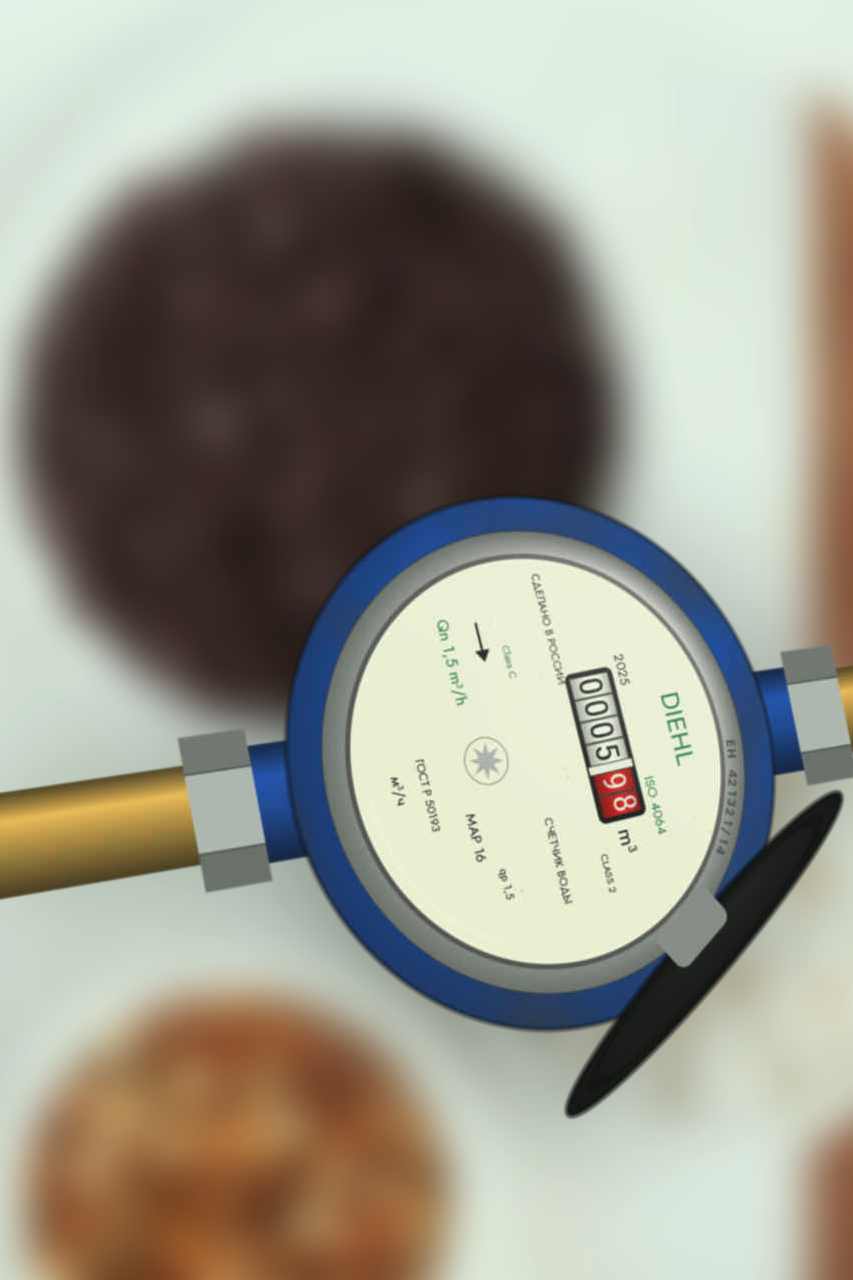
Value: 5.98 m³
